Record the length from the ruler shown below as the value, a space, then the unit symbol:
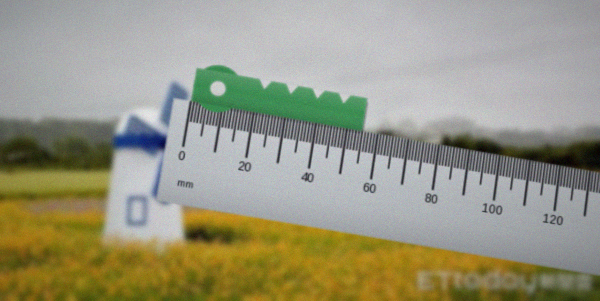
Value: 55 mm
